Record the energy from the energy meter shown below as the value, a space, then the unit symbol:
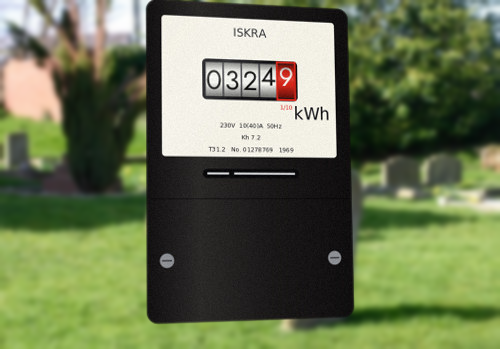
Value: 324.9 kWh
